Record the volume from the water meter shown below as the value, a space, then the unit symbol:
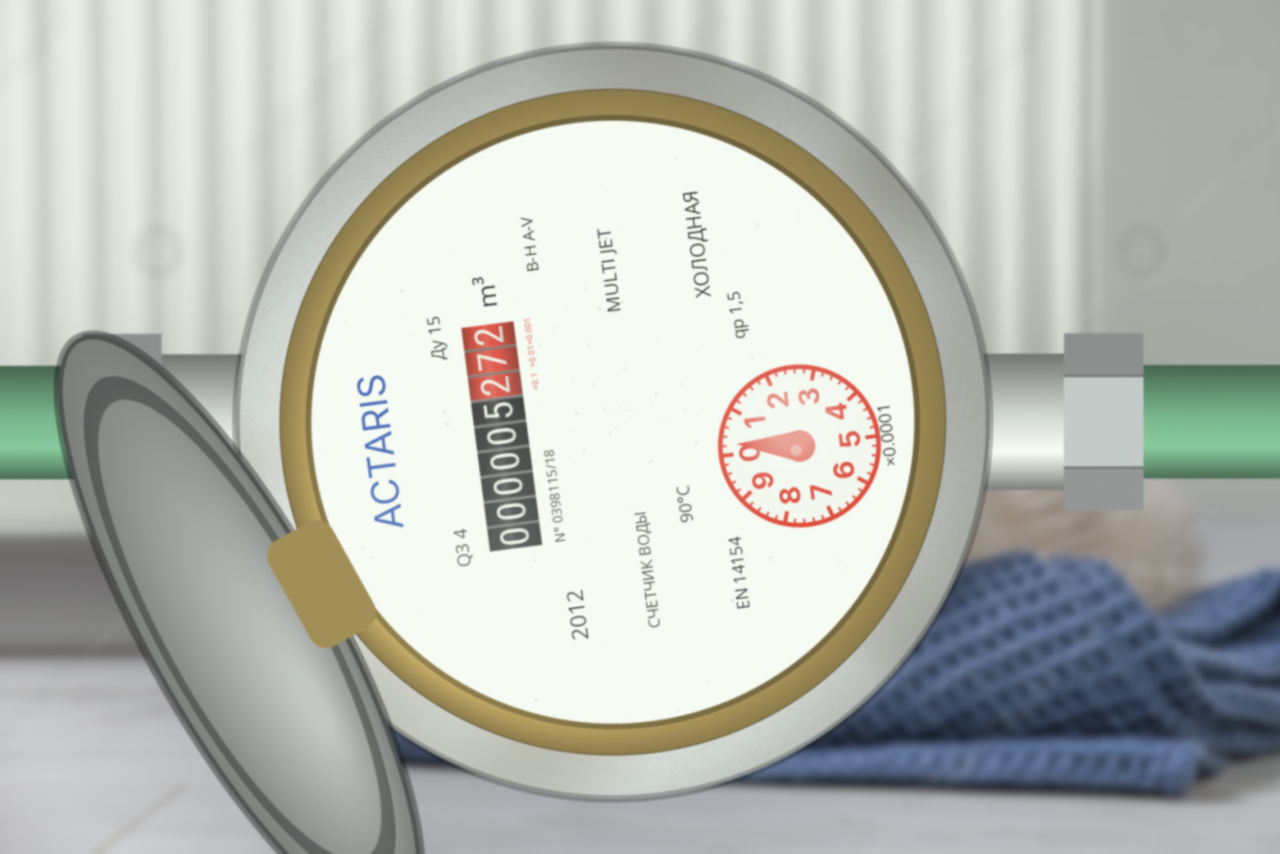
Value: 5.2720 m³
